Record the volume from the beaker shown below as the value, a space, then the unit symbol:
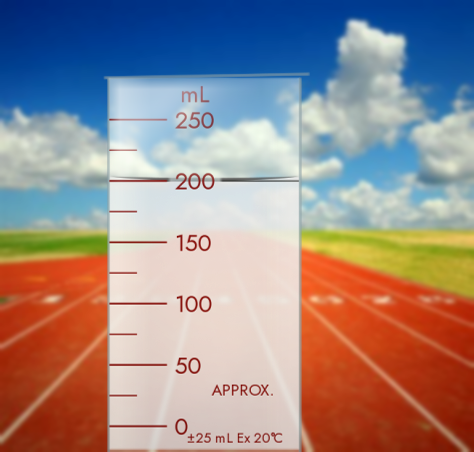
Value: 200 mL
